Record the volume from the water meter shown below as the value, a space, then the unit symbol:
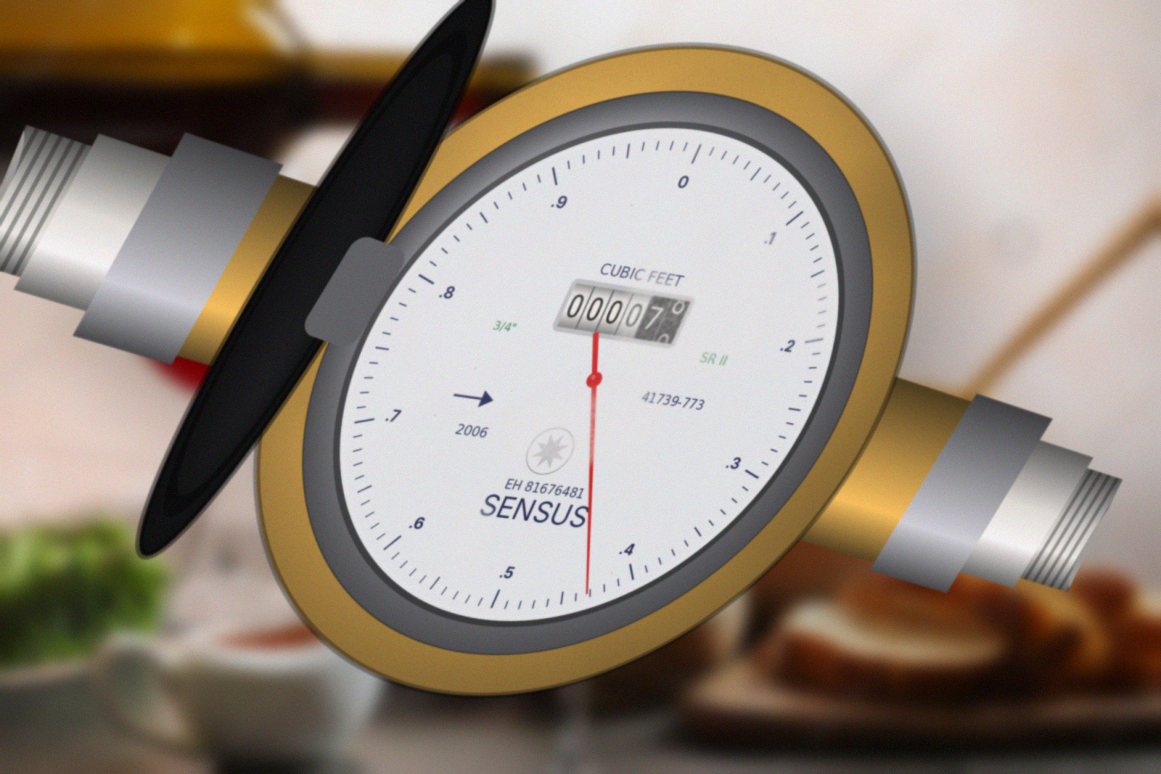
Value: 78.43 ft³
